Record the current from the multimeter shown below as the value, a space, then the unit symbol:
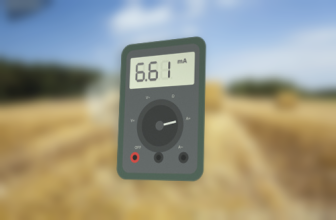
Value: 6.61 mA
